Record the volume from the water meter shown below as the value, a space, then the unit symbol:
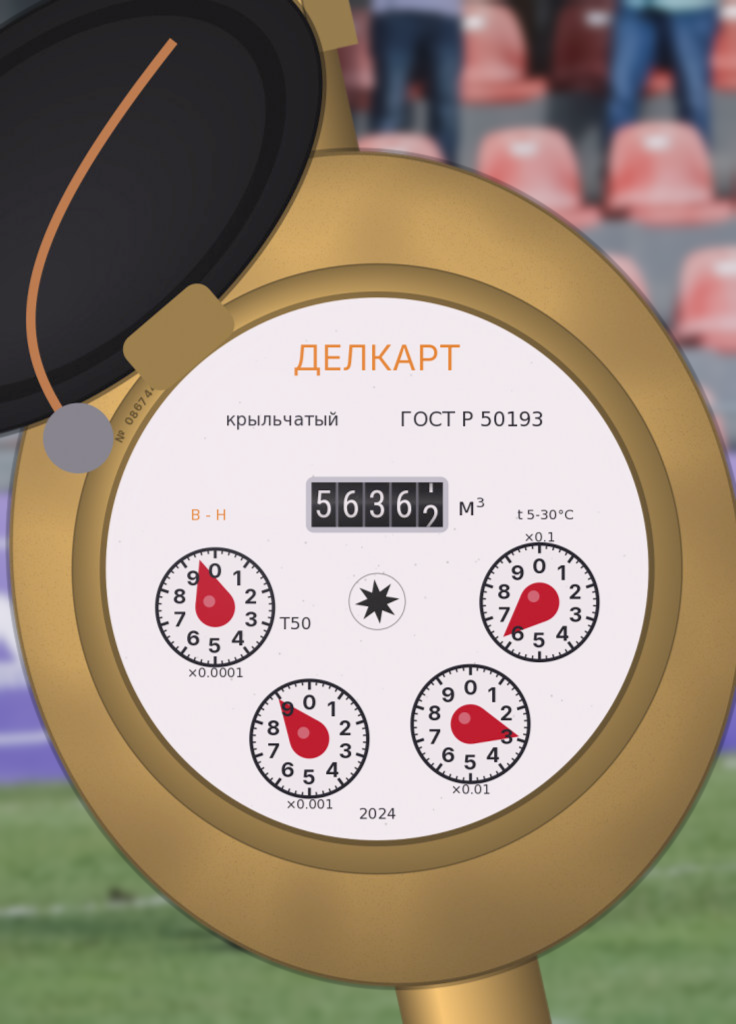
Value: 56361.6289 m³
